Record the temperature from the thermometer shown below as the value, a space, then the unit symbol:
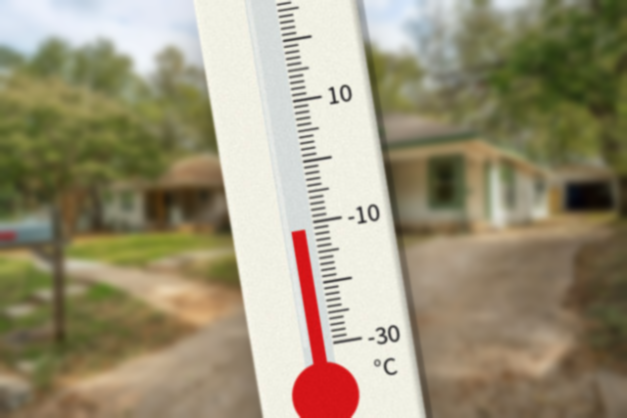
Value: -11 °C
